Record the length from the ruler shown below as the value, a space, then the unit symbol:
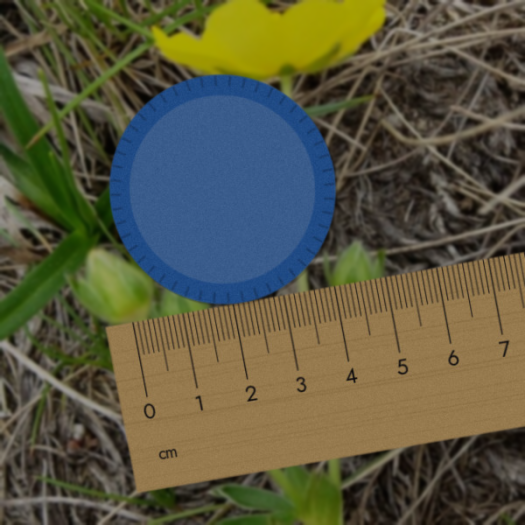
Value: 4.4 cm
